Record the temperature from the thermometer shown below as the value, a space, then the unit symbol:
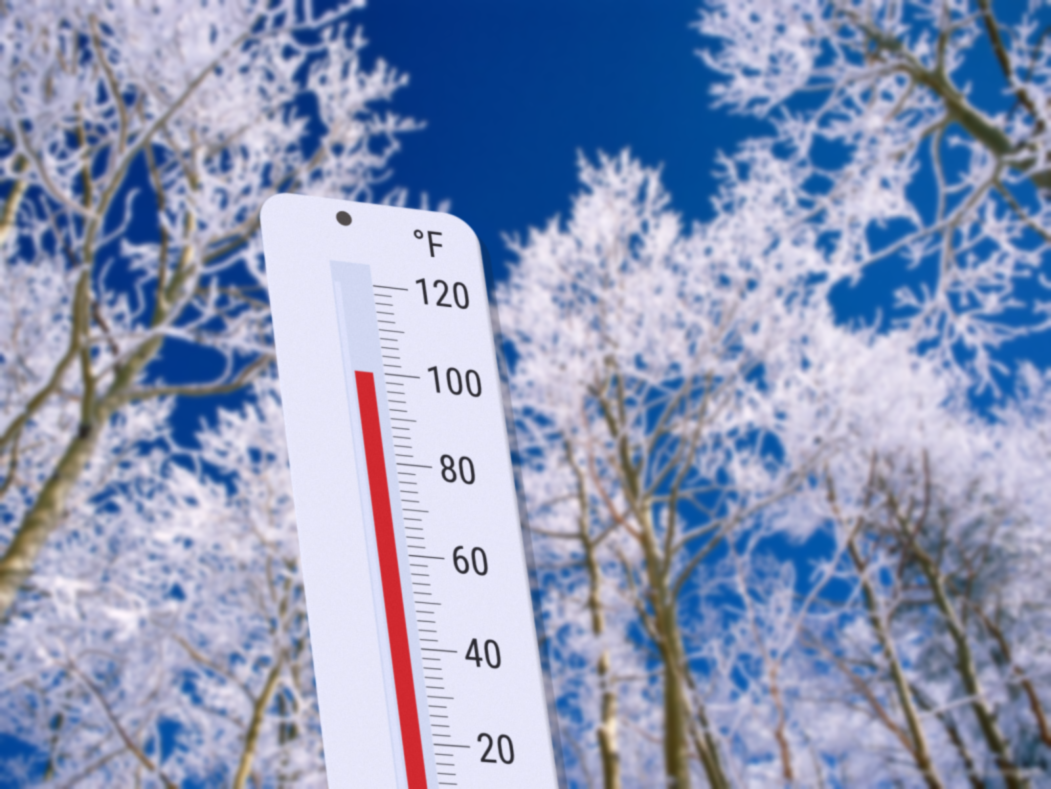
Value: 100 °F
